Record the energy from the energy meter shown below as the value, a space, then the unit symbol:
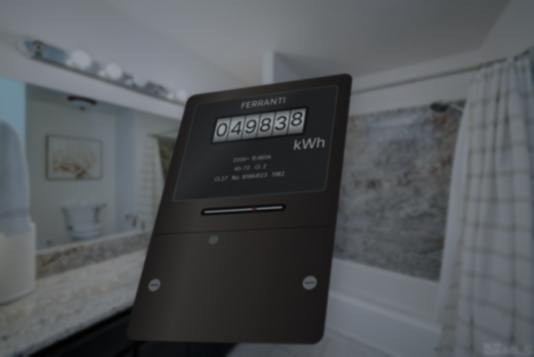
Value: 49838 kWh
